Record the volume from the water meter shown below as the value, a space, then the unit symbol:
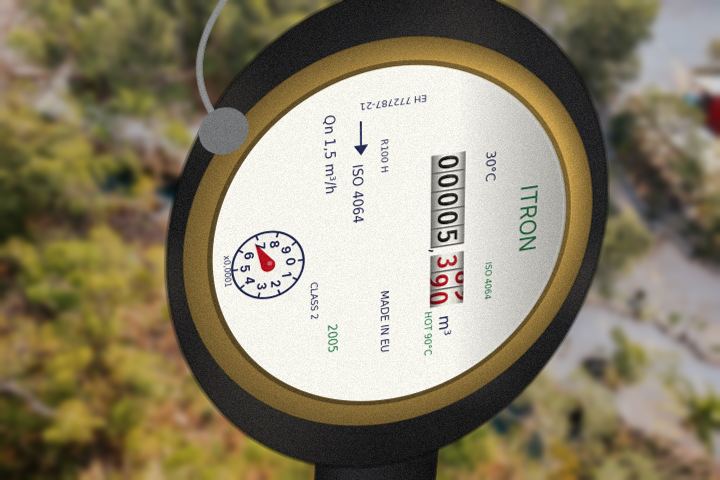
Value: 5.3896 m³
